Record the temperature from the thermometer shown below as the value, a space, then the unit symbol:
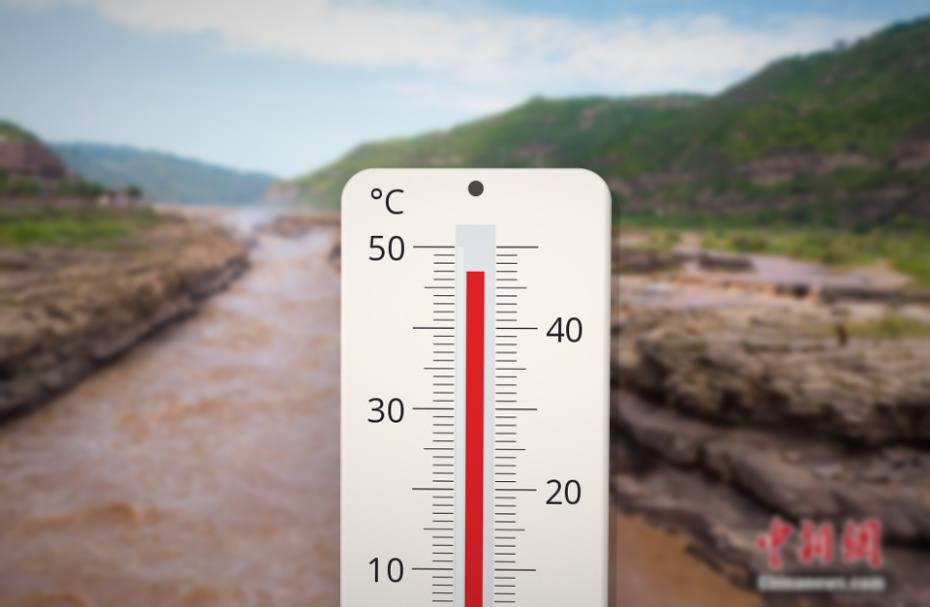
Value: 47 °C
